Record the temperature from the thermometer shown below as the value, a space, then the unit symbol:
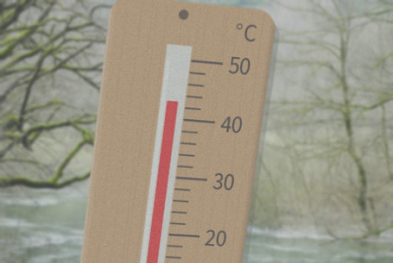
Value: 43 °C
